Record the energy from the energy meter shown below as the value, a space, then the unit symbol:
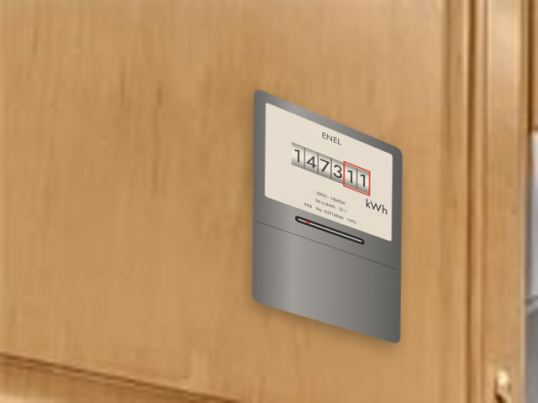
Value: 1473.11 kWh
